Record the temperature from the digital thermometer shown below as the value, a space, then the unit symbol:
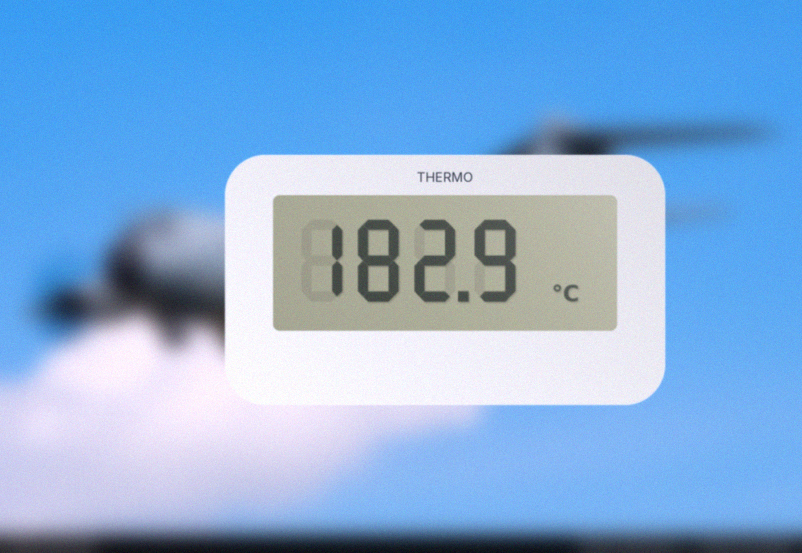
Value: 182.9 °C
